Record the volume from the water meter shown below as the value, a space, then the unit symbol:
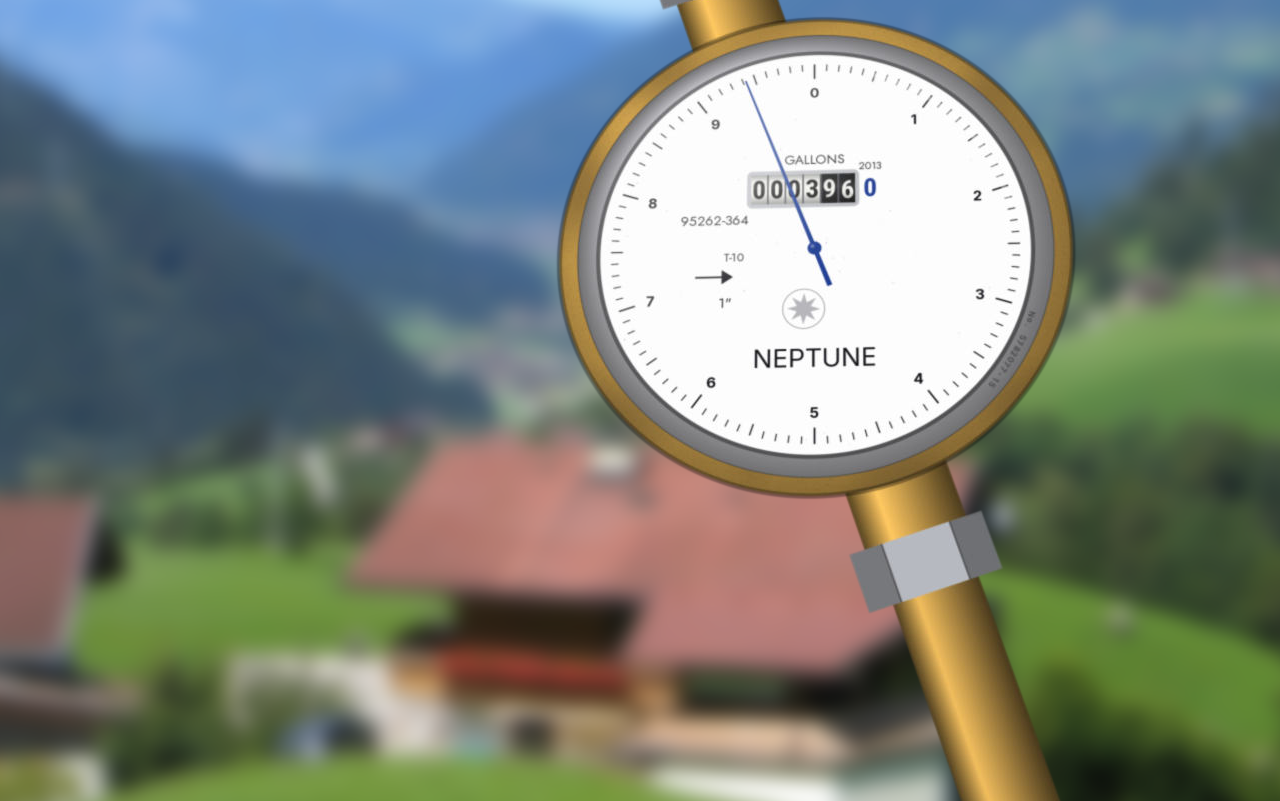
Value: 3959.4 gal
